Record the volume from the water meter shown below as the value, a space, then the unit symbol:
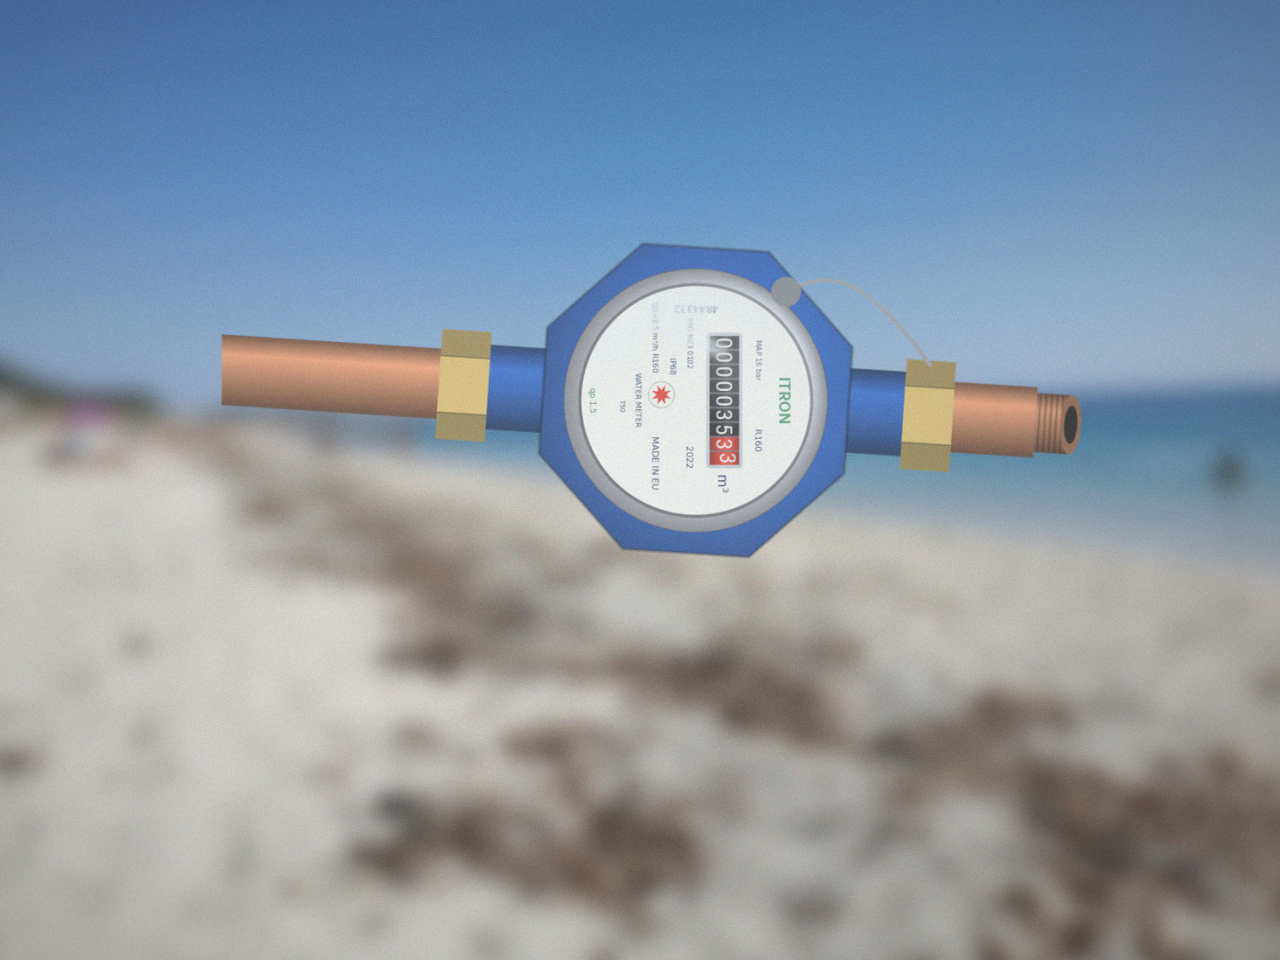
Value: 35.33 m³
